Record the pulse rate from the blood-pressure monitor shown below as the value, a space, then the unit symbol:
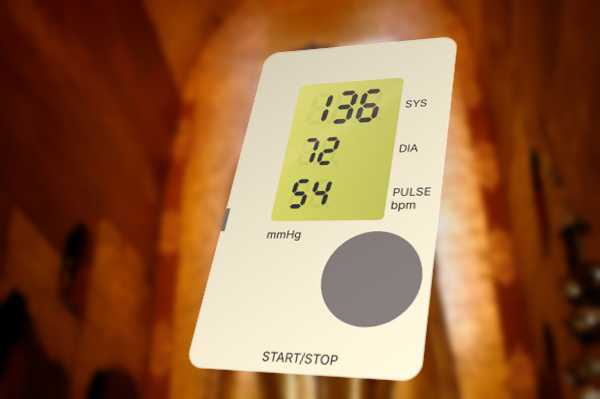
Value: 54 bpm
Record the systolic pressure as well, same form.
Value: 136 mmHg
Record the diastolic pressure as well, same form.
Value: 72 mmHg
